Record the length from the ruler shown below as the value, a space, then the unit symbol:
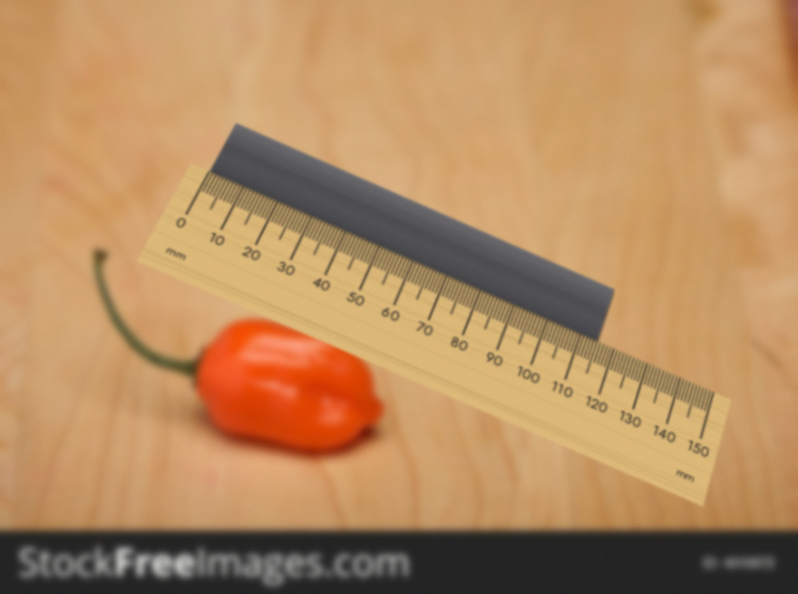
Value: 115 mm
